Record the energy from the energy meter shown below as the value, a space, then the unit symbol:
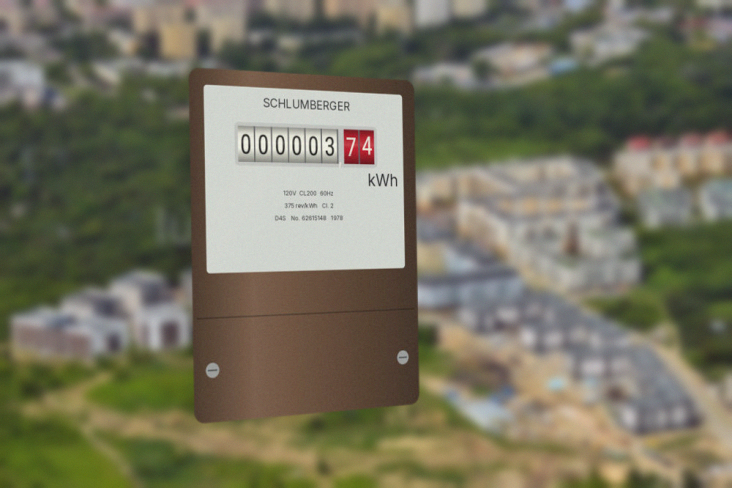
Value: 3.74 kWh
